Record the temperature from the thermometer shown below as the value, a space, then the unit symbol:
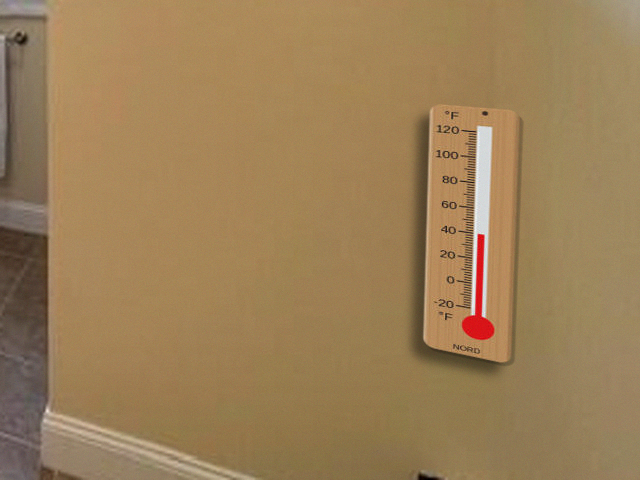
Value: 40 °F
